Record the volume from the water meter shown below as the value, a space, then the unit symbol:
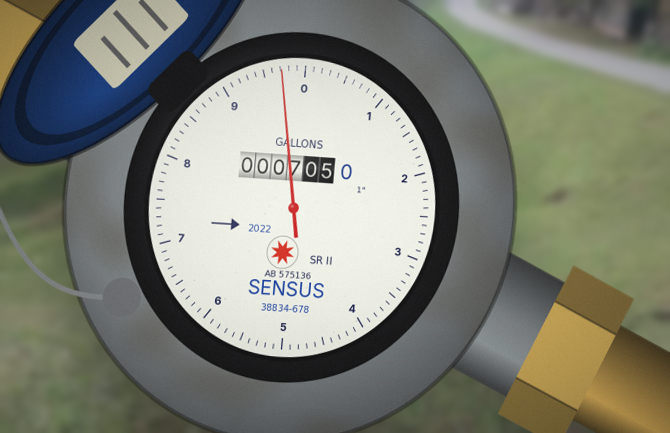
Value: 7049.7 gal
